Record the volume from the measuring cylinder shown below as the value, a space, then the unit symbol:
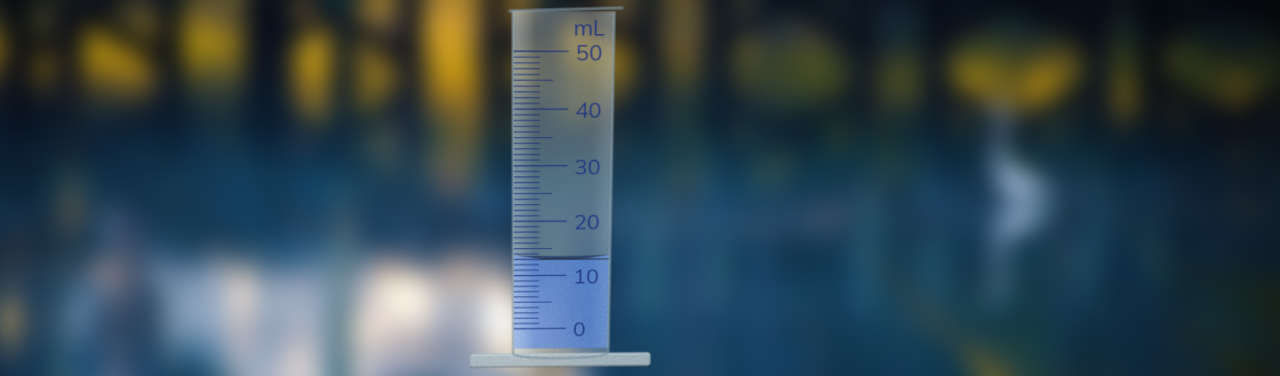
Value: 13 mL
